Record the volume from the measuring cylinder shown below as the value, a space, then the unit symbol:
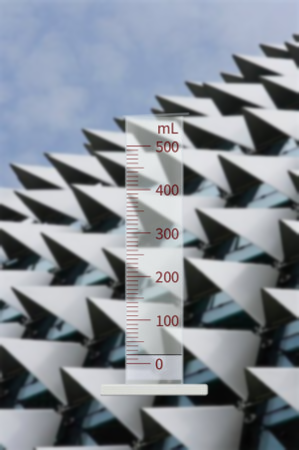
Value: 20 mL
